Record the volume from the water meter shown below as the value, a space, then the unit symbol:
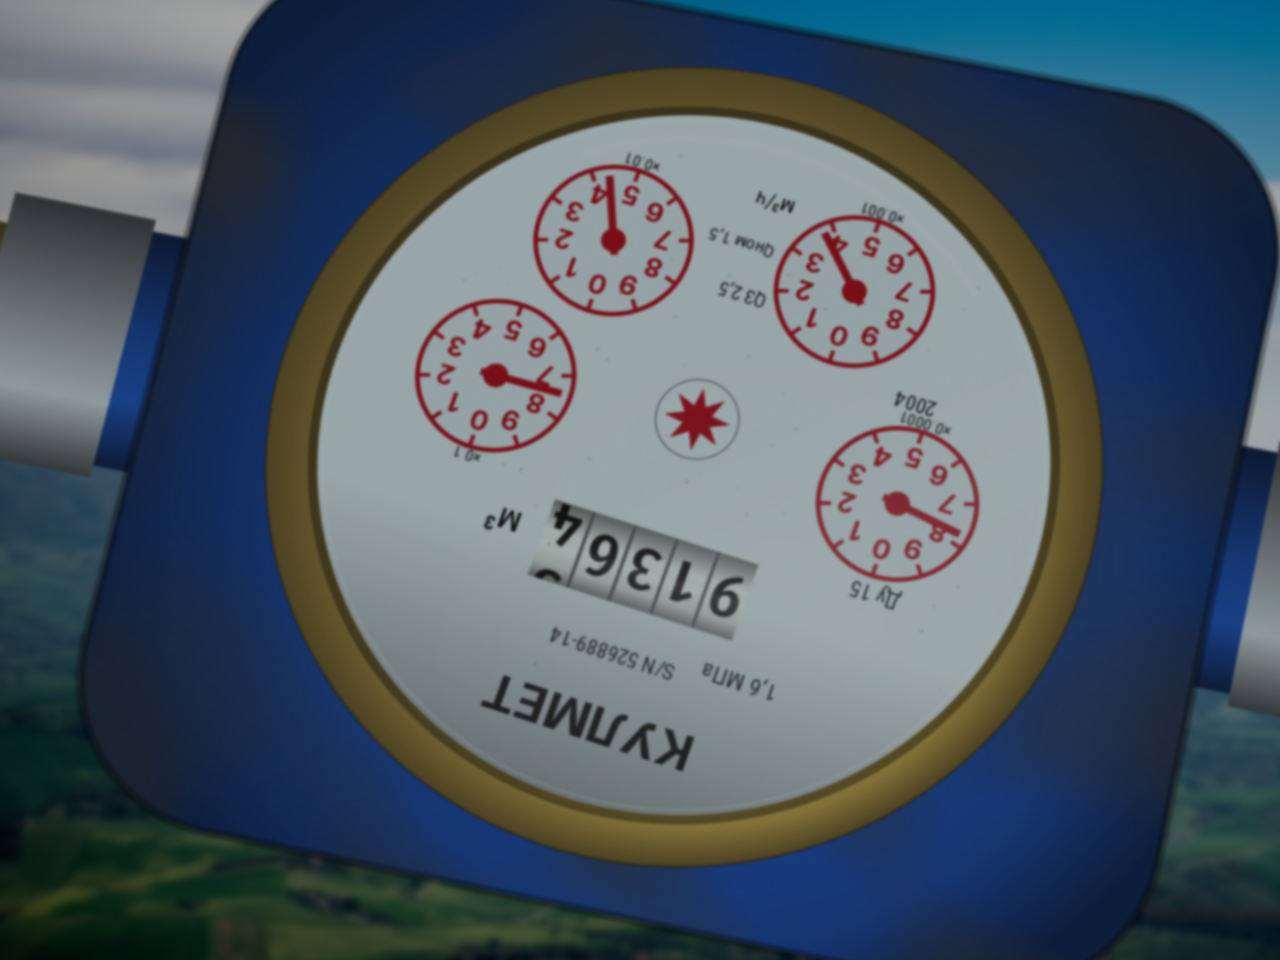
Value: 91363.7437 m³
